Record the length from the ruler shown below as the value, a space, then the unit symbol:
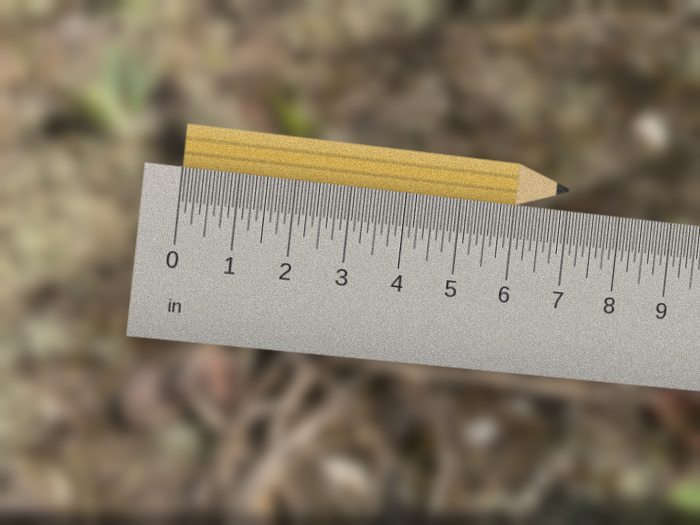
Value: 7 in
